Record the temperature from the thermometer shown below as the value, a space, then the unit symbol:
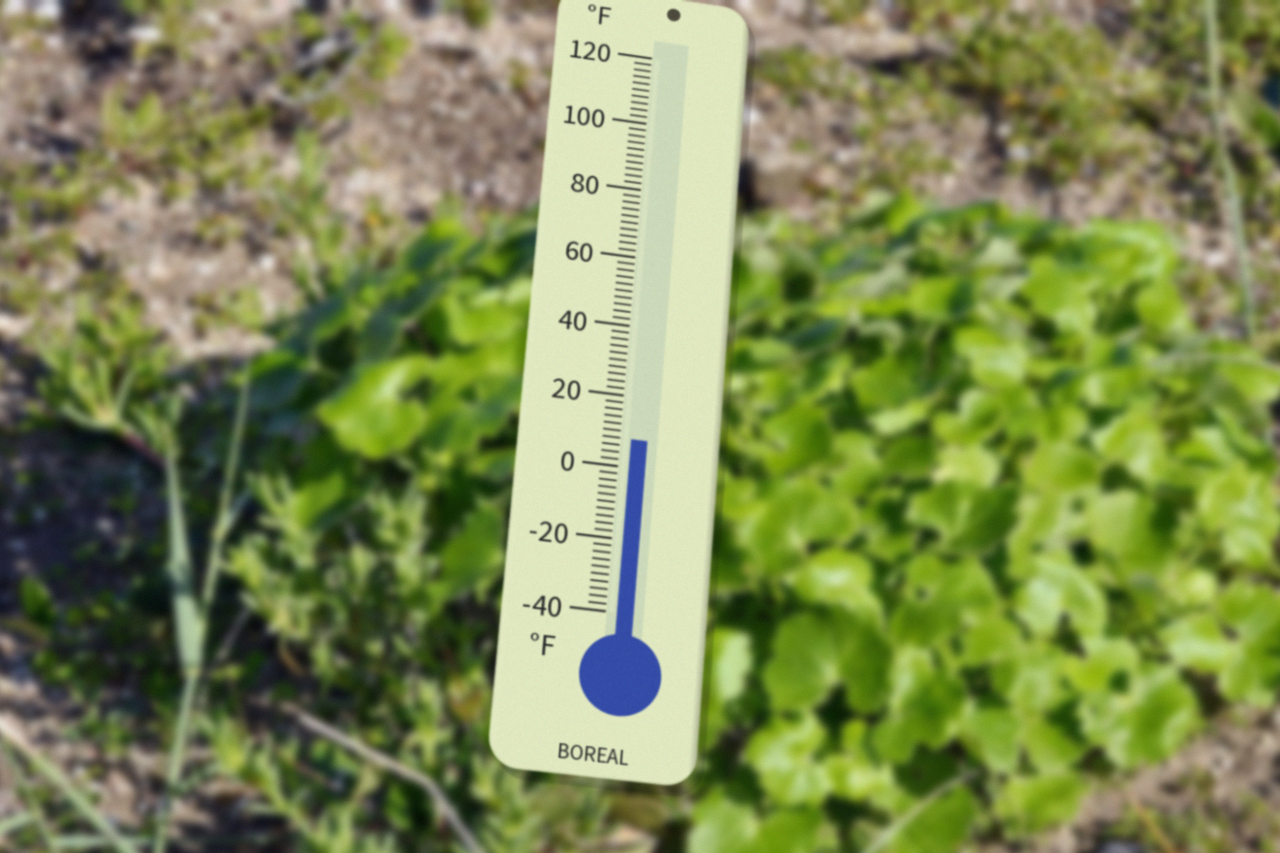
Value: 8 °F
